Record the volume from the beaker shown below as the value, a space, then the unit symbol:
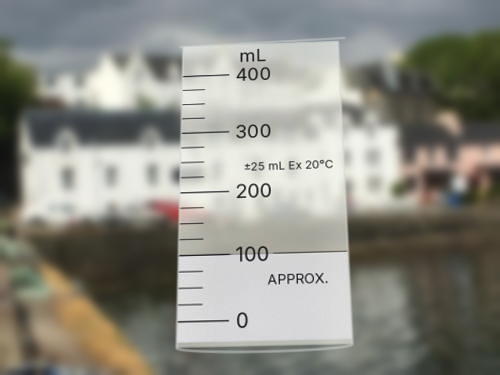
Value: 100 mL
